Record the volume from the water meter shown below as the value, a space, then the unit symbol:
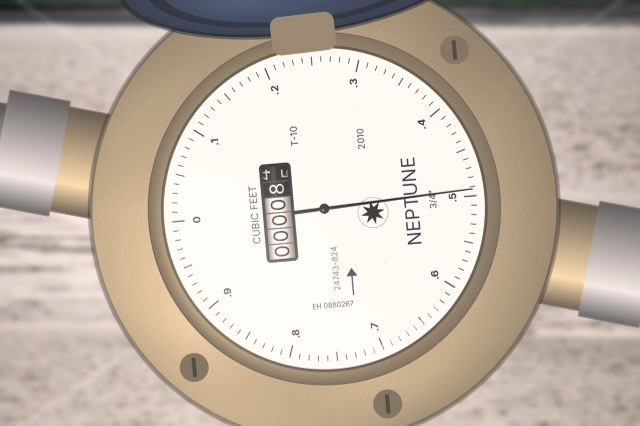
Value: 84.49 ft³
